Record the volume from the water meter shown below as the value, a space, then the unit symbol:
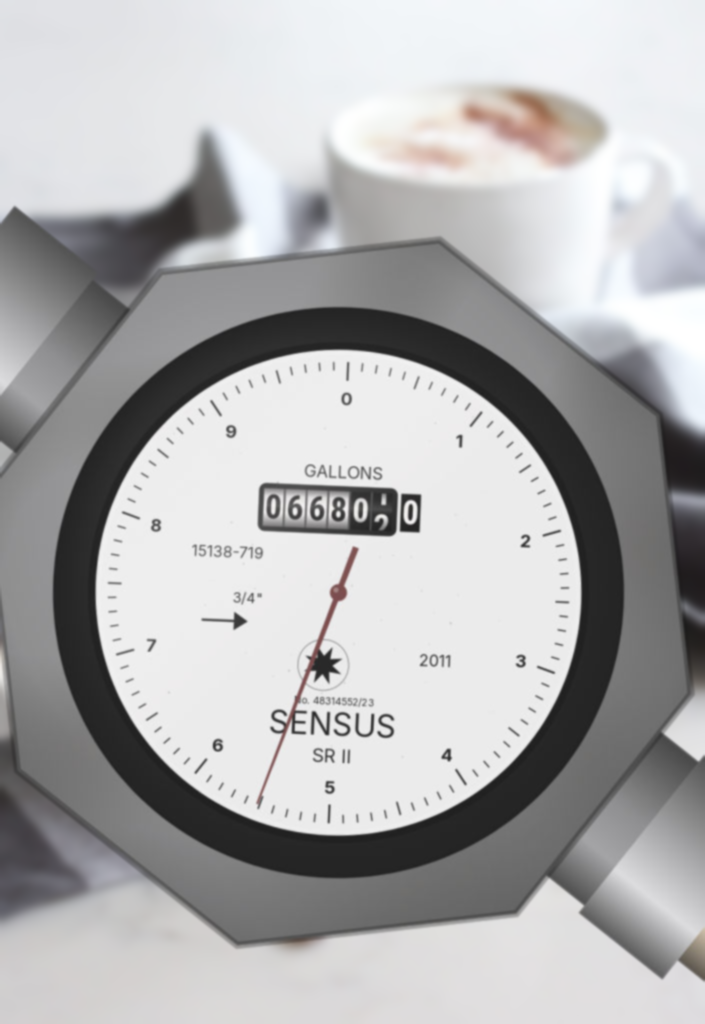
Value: 668015.5 gal
